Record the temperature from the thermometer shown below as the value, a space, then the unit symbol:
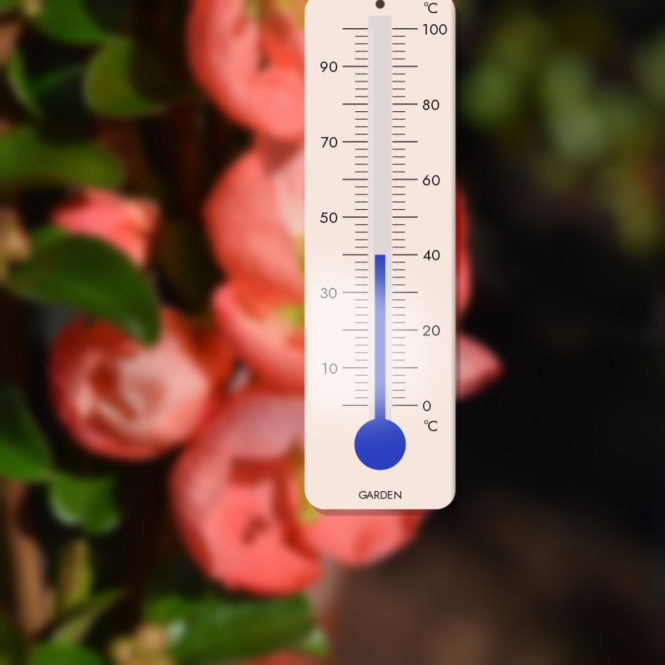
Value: 40 °C
